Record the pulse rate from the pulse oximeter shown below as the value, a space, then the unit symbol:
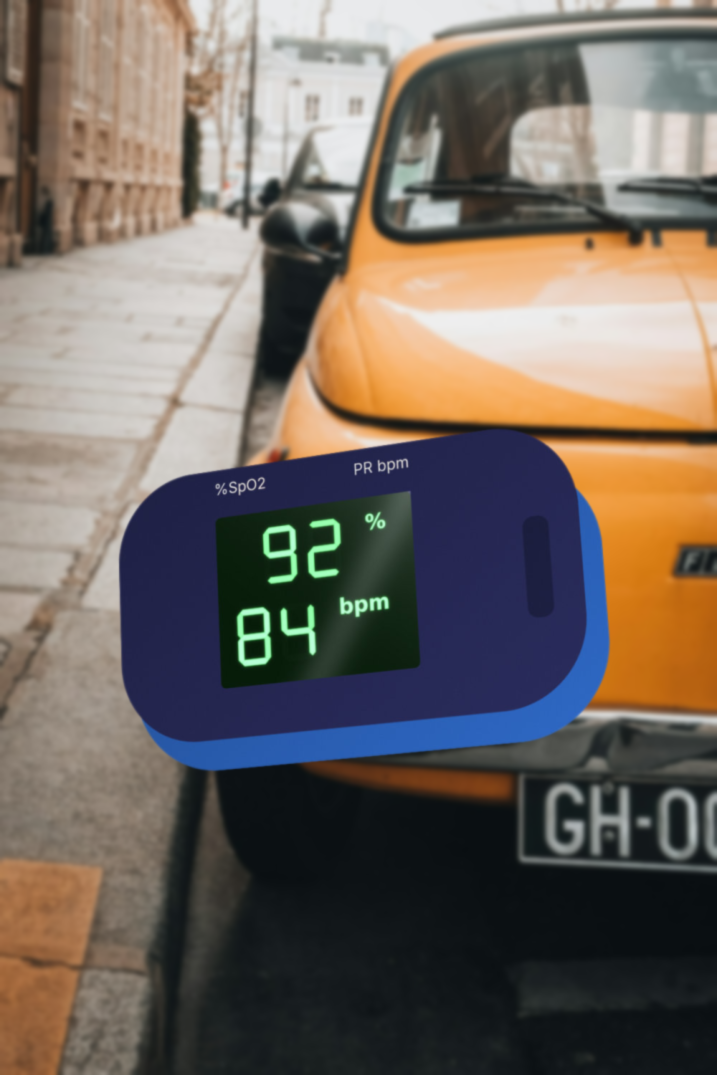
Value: 84 bpm
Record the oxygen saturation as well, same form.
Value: 92 %
